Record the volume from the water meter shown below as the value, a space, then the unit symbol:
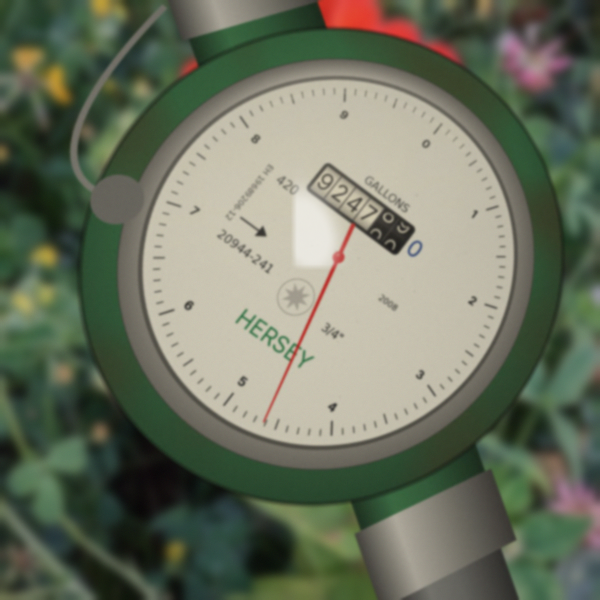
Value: 9247894.6 gal
